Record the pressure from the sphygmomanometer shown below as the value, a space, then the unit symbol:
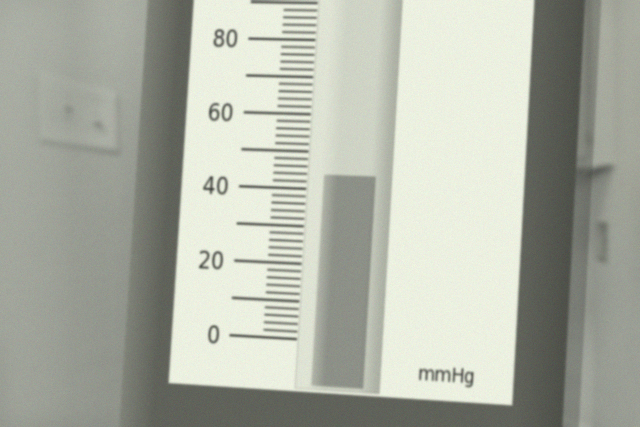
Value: 44 mmHg
